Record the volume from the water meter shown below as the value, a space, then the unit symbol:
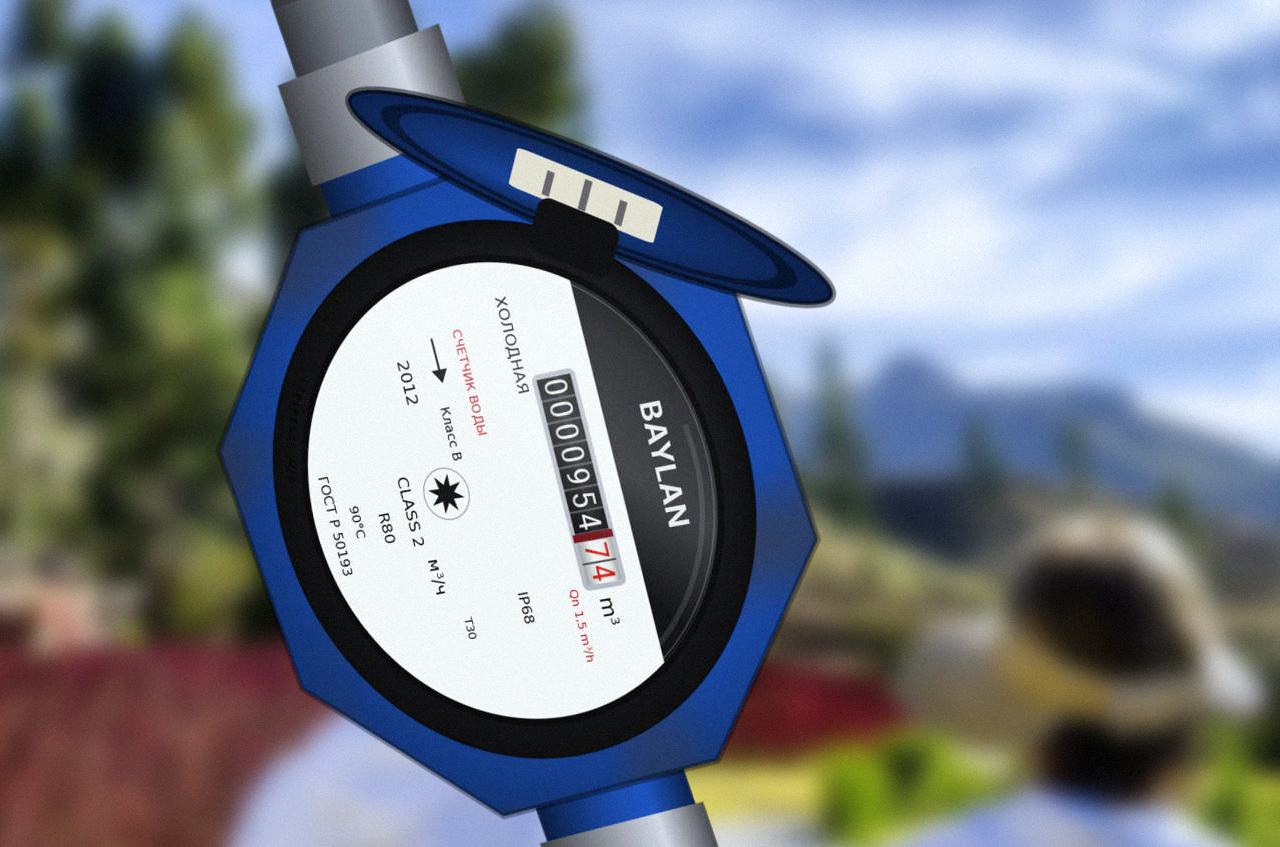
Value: 954.74 m³
